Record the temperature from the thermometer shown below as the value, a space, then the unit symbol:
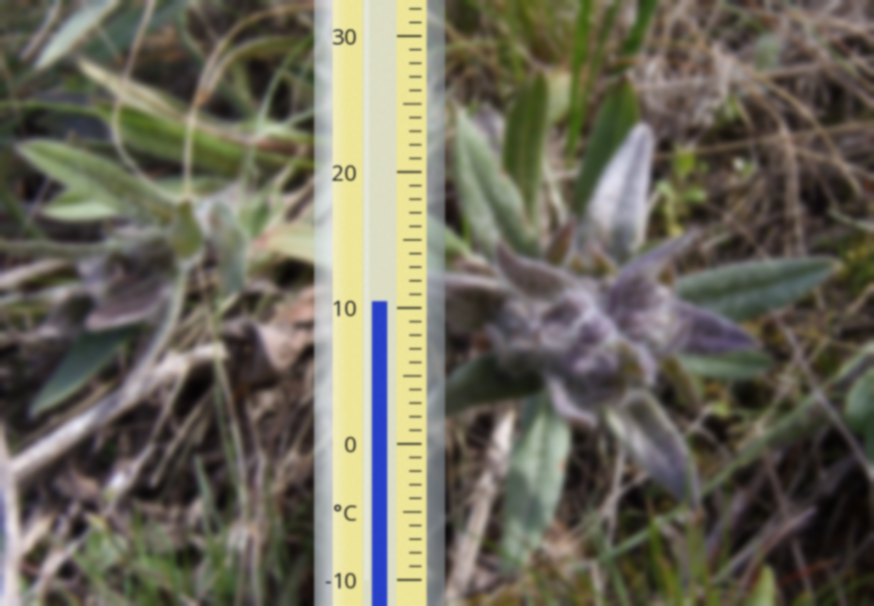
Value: 10.5 °C
